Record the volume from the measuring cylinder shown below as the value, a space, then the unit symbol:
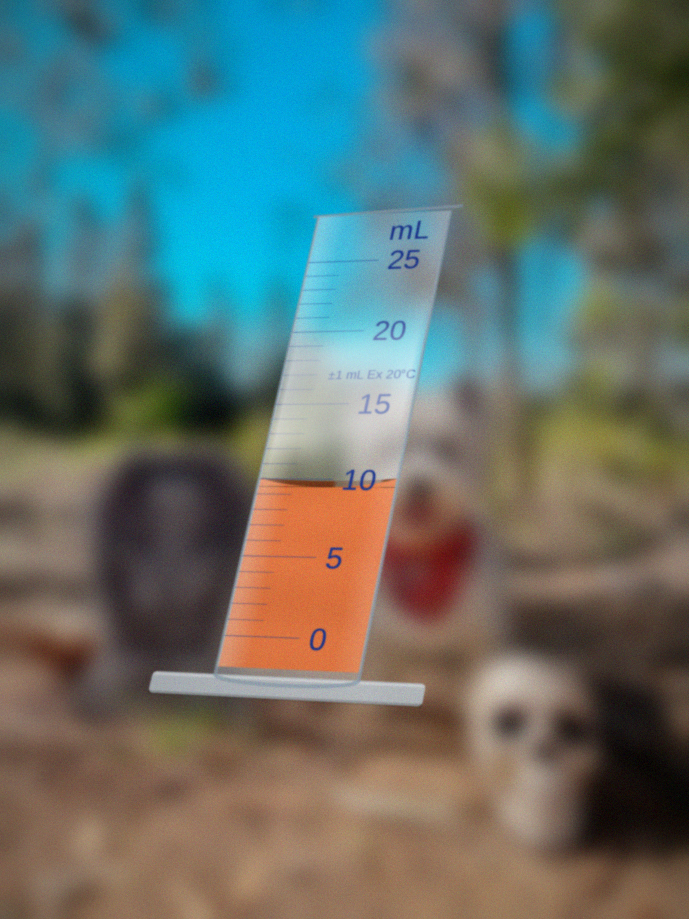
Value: 9.5 mL
